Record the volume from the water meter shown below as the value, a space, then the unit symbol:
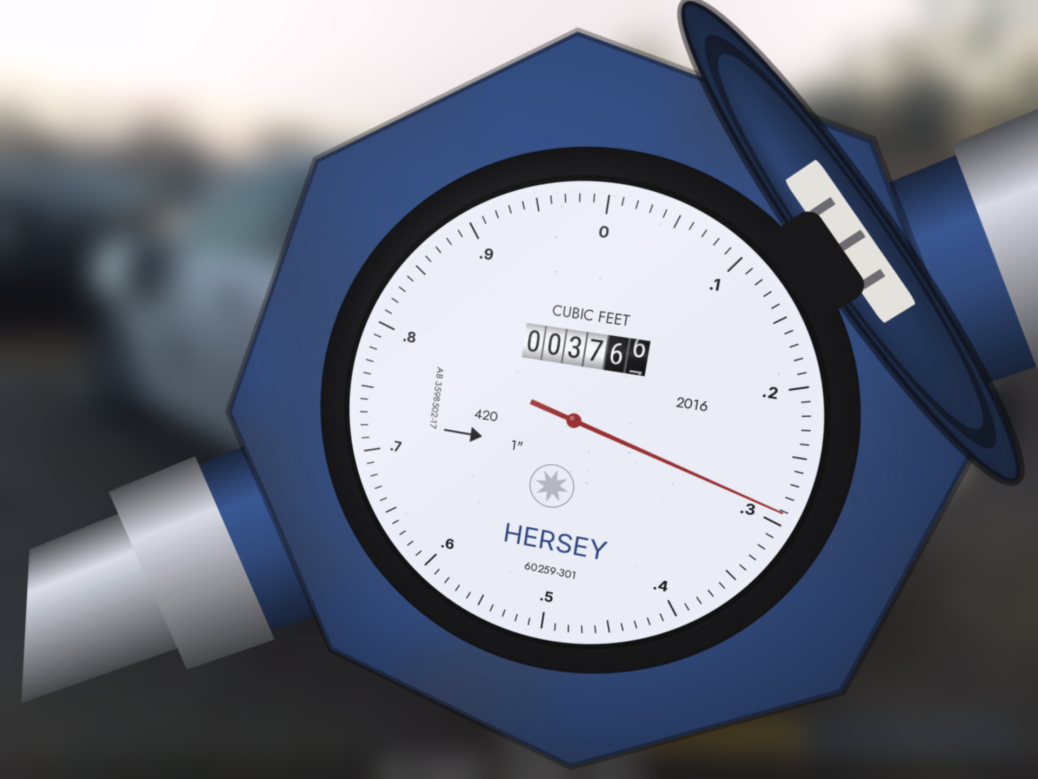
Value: 3766.29 ft³
